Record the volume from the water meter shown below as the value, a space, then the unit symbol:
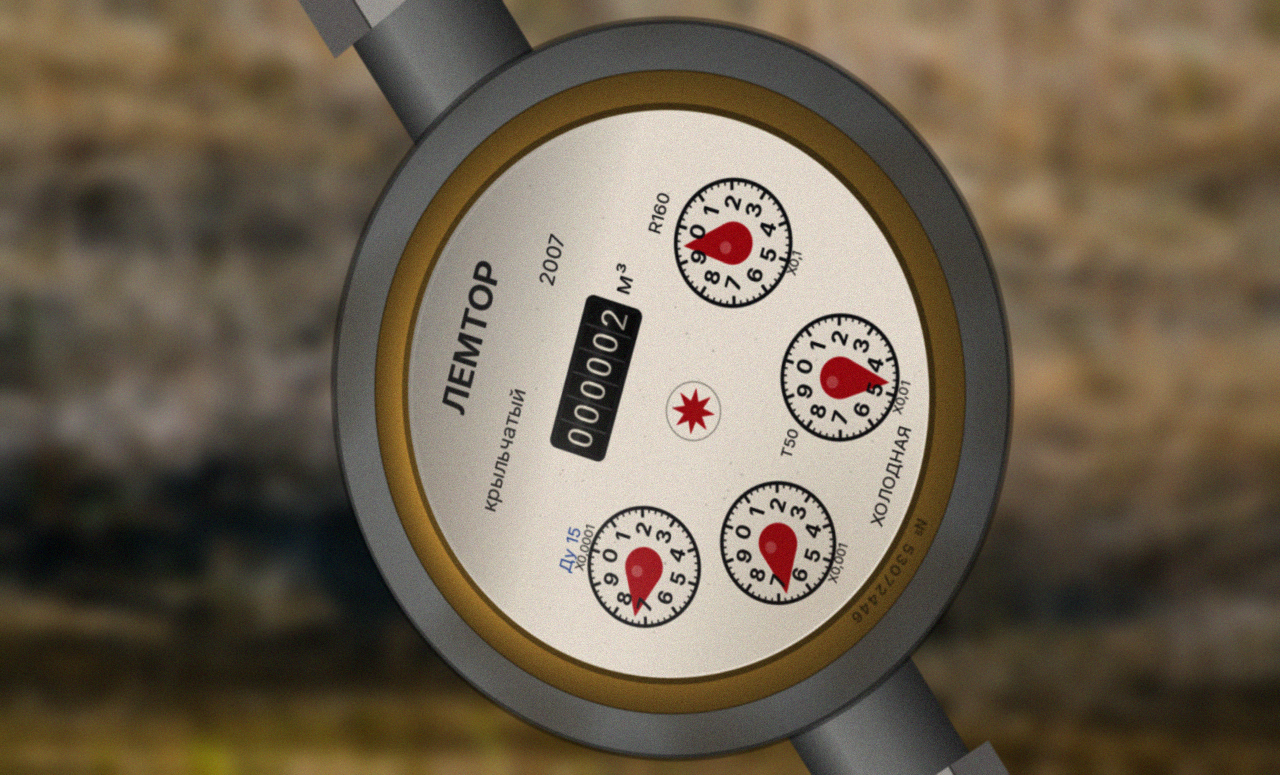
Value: 1.9467 m³
